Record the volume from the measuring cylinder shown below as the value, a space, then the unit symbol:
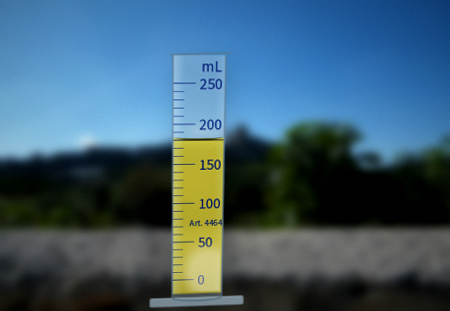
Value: 180 mL
